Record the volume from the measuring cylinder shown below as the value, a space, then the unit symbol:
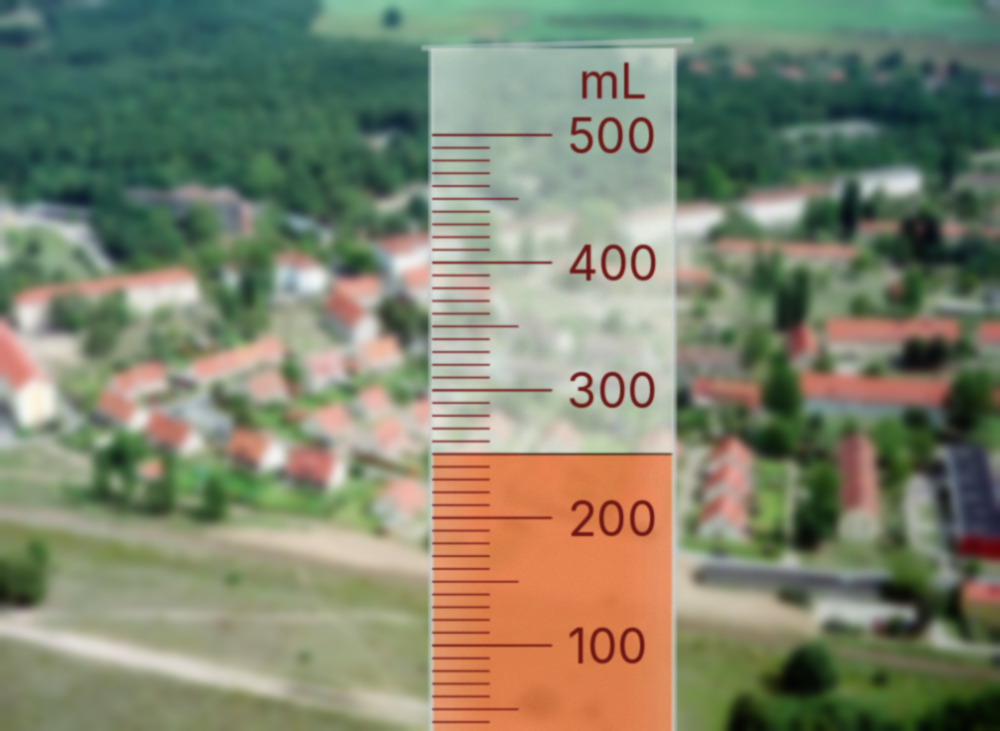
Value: 250 mL
